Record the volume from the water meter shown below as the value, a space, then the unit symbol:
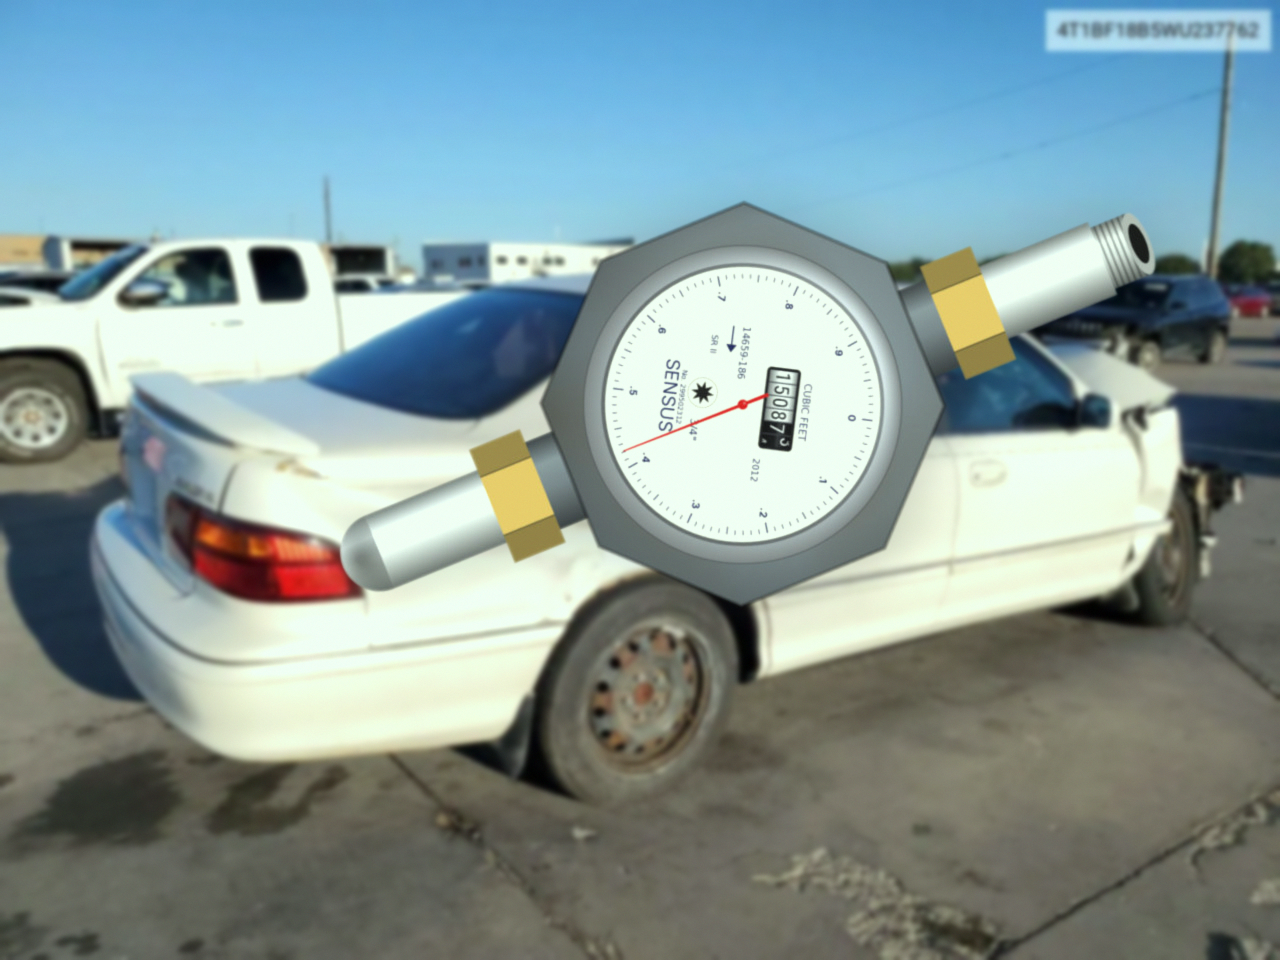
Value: 150873.42 ft³
